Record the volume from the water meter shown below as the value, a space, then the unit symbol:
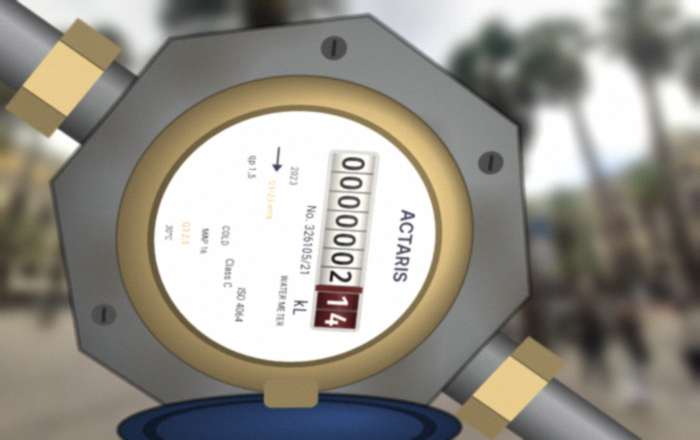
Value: 2.14 kL
